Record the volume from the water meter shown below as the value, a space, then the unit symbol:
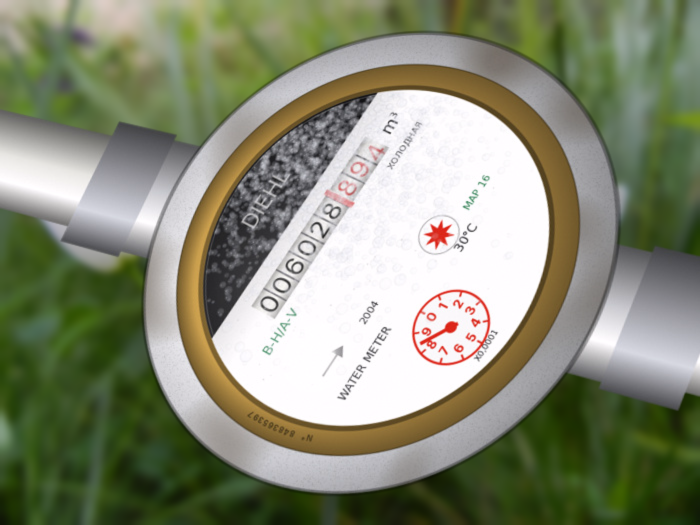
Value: 6028.8938 m³
